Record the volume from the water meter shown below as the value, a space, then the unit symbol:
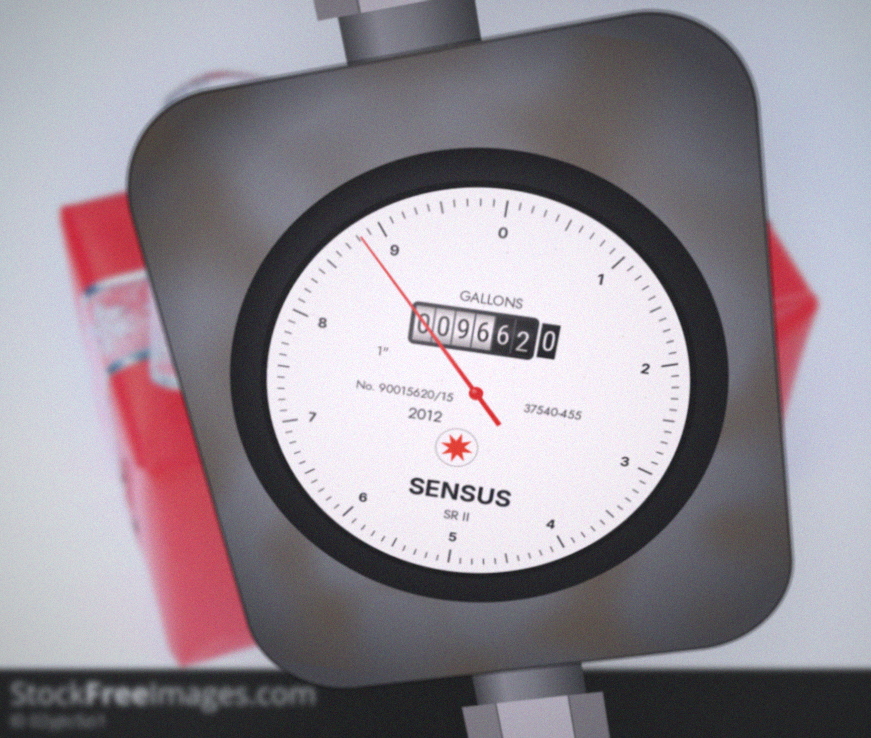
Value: 96618.8 gal
